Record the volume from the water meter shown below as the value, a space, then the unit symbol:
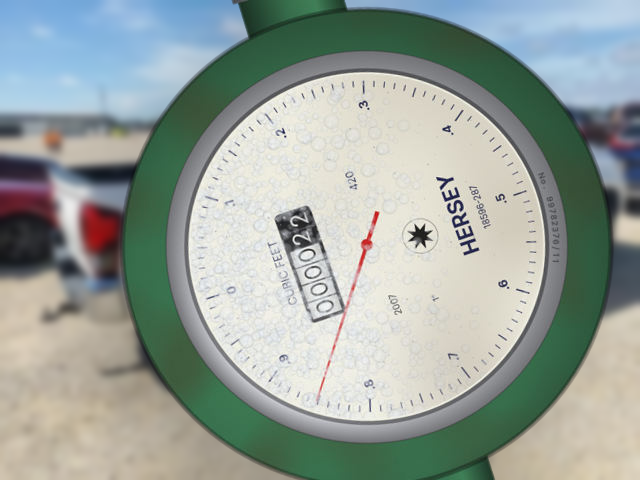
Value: 21.85 ft³
